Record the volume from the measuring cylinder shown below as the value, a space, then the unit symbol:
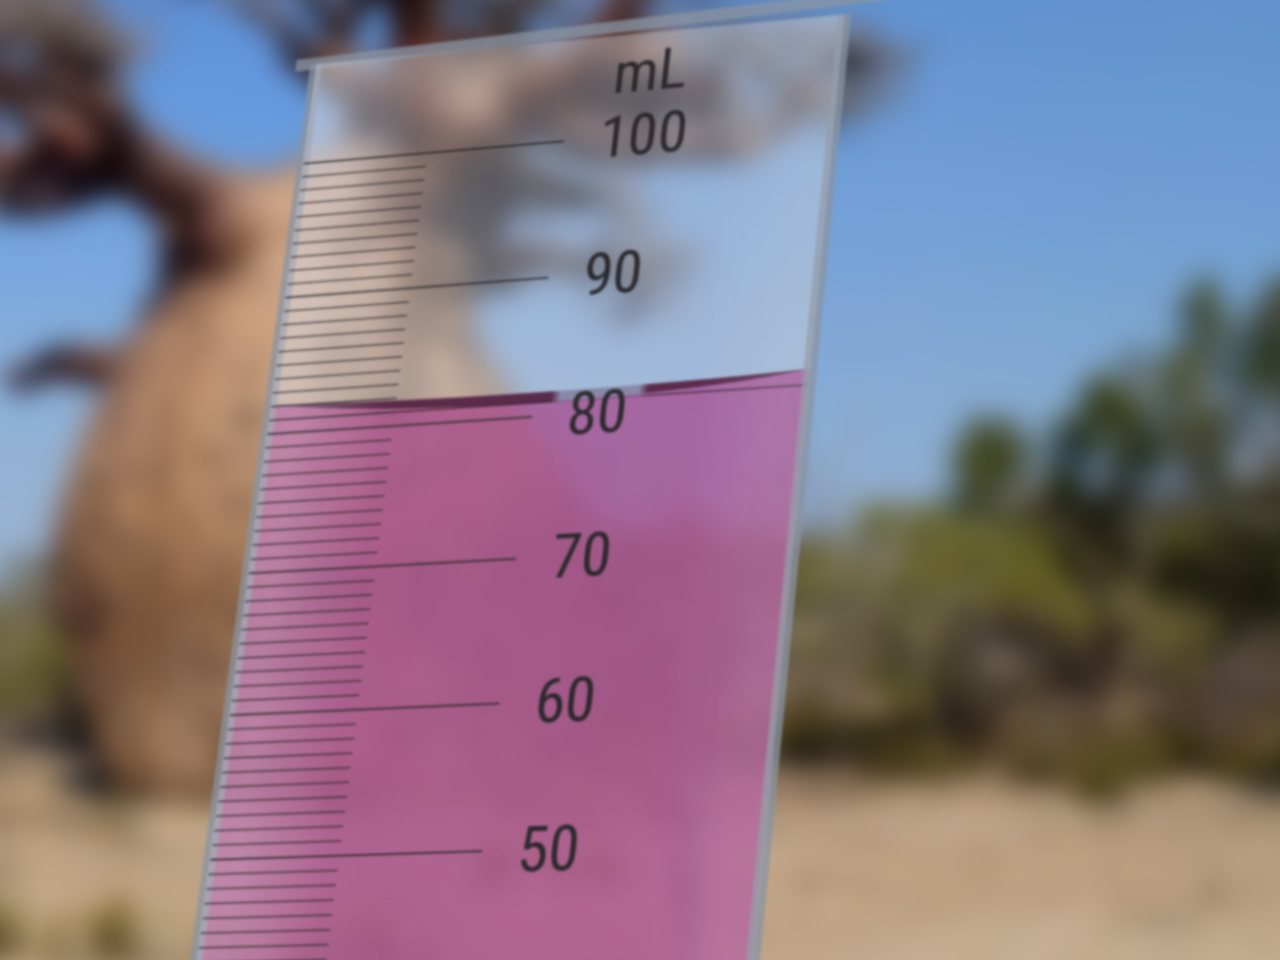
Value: 81 mL
